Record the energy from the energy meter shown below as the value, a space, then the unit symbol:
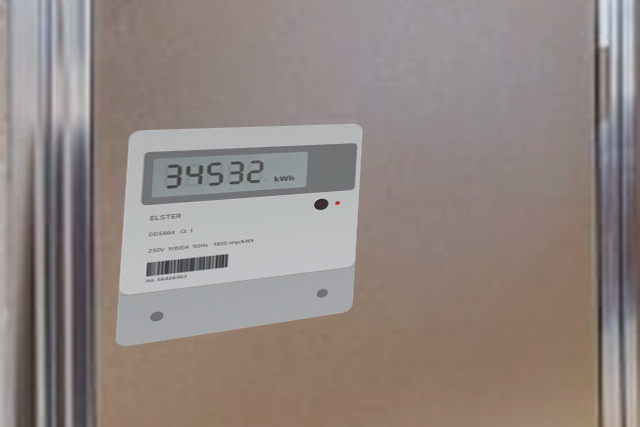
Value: 34532 kWh
